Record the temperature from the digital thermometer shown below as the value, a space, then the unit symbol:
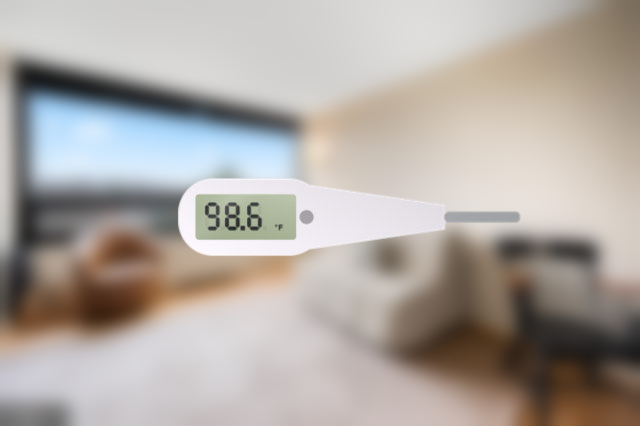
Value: 98.6 °F
